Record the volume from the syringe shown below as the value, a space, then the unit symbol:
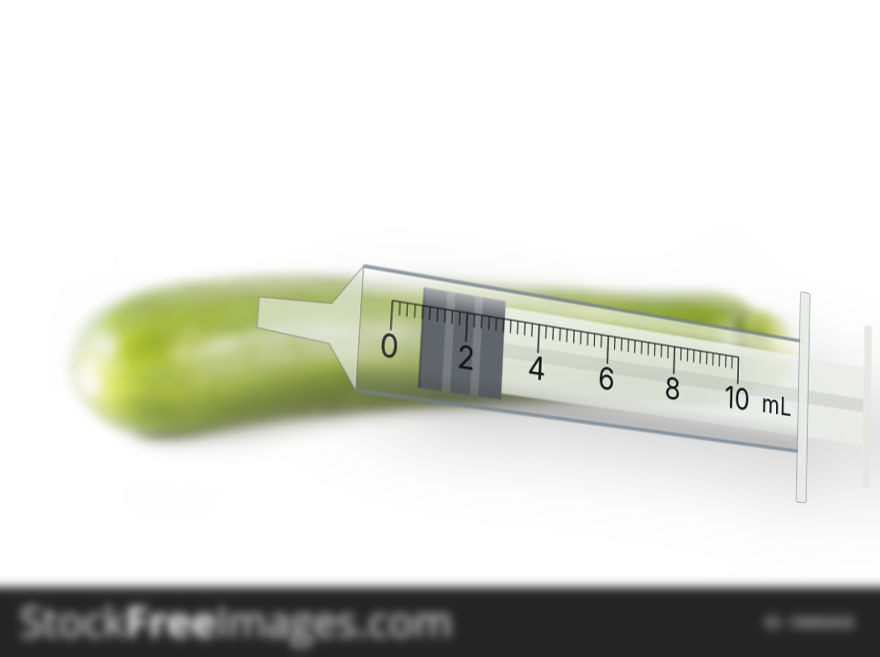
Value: 0.8 mL
